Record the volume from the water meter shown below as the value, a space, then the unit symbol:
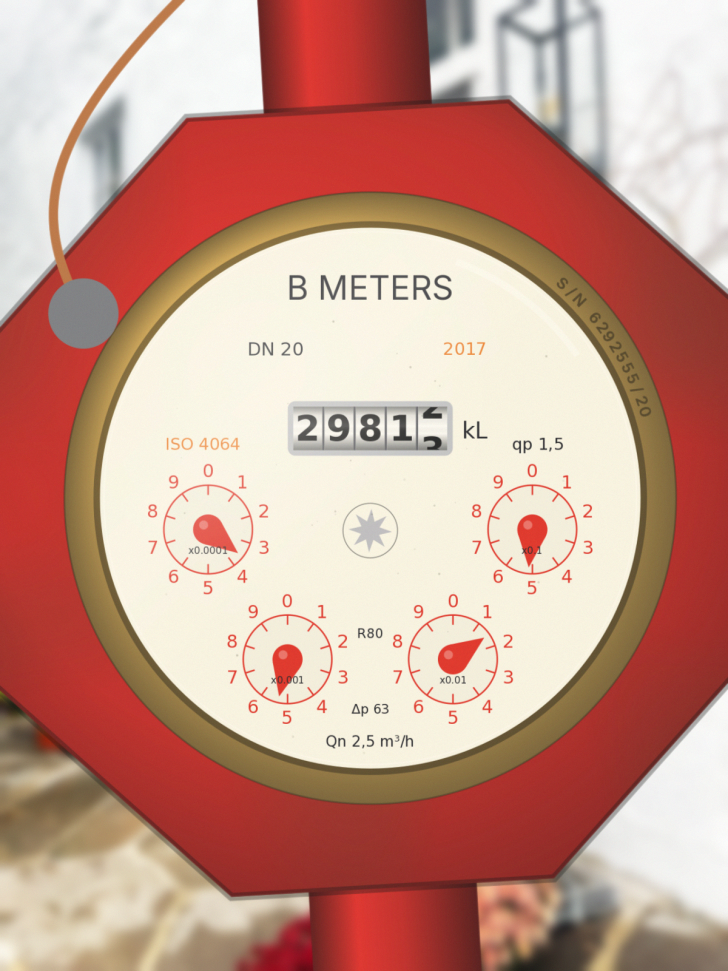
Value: 29812.5153 kL
